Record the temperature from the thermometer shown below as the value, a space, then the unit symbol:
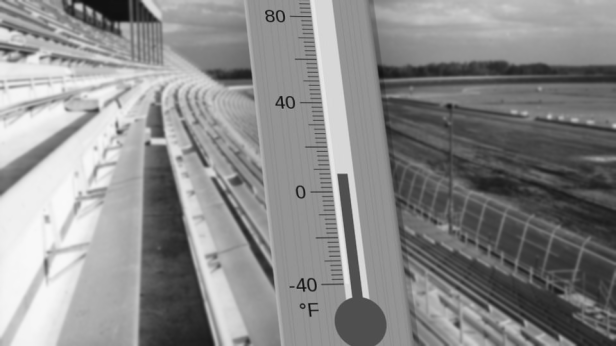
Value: 8 °F
